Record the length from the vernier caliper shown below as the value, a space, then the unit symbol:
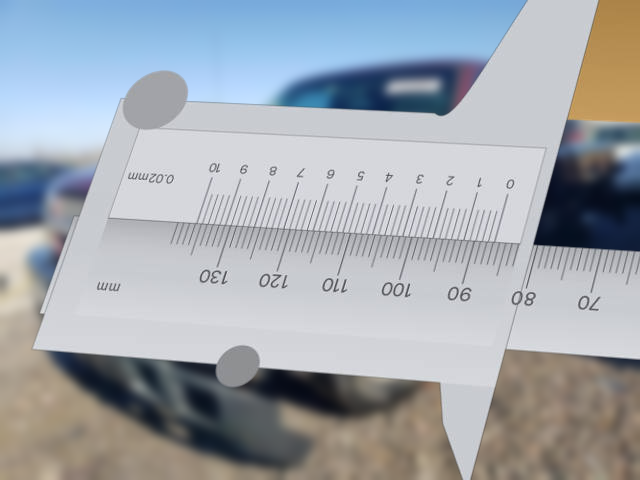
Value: 86.8 mm
